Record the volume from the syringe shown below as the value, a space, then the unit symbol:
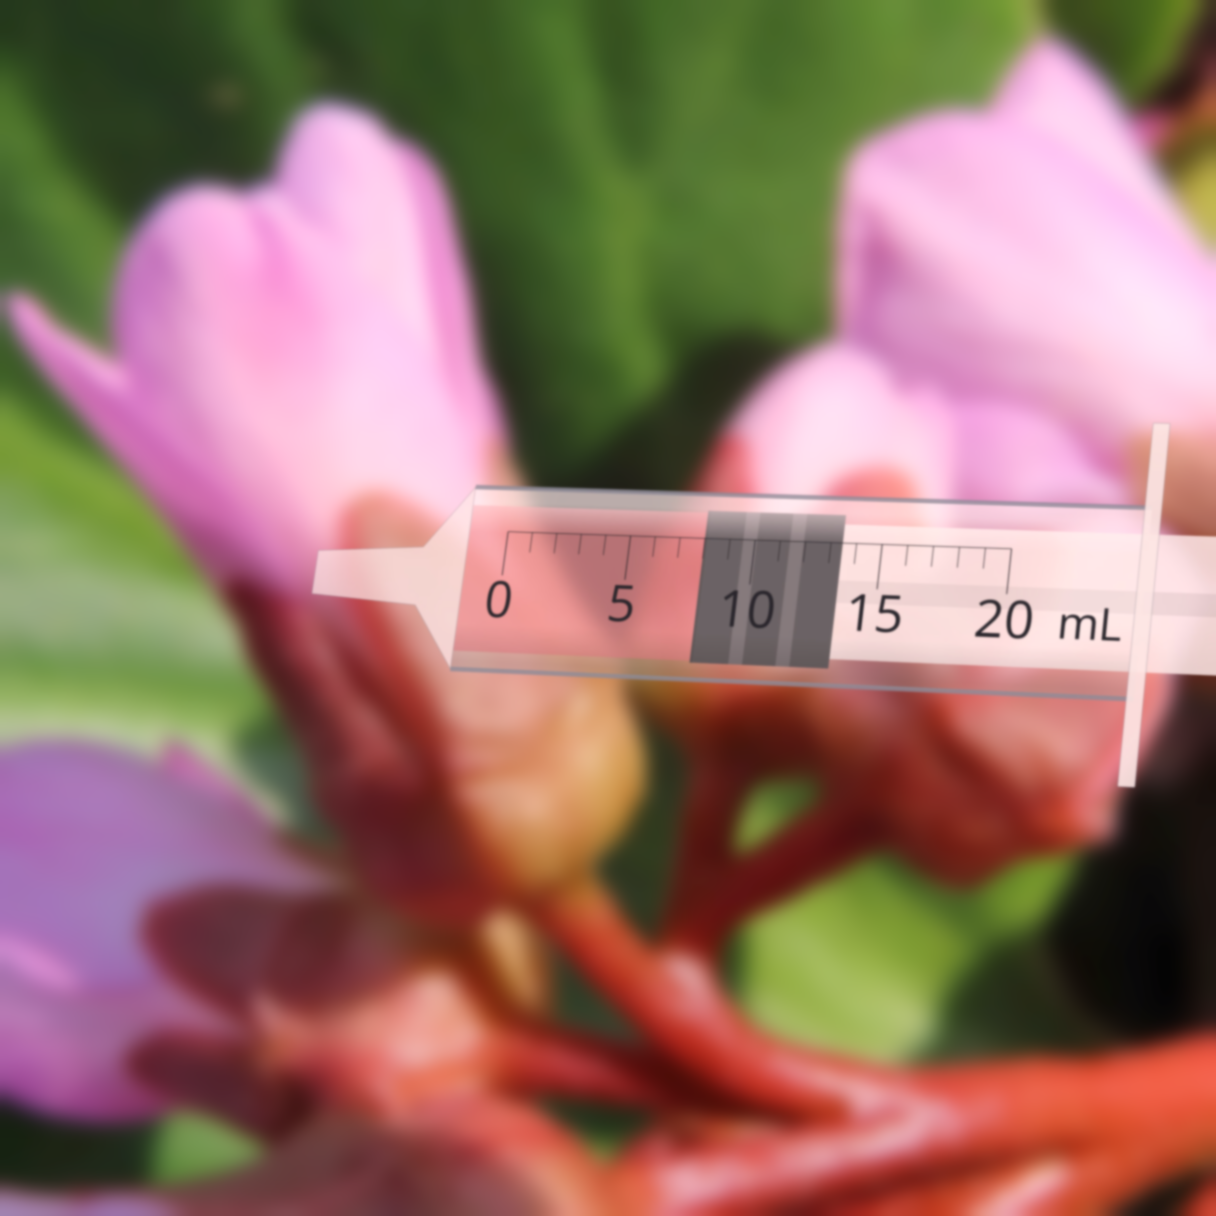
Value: 8 mL
